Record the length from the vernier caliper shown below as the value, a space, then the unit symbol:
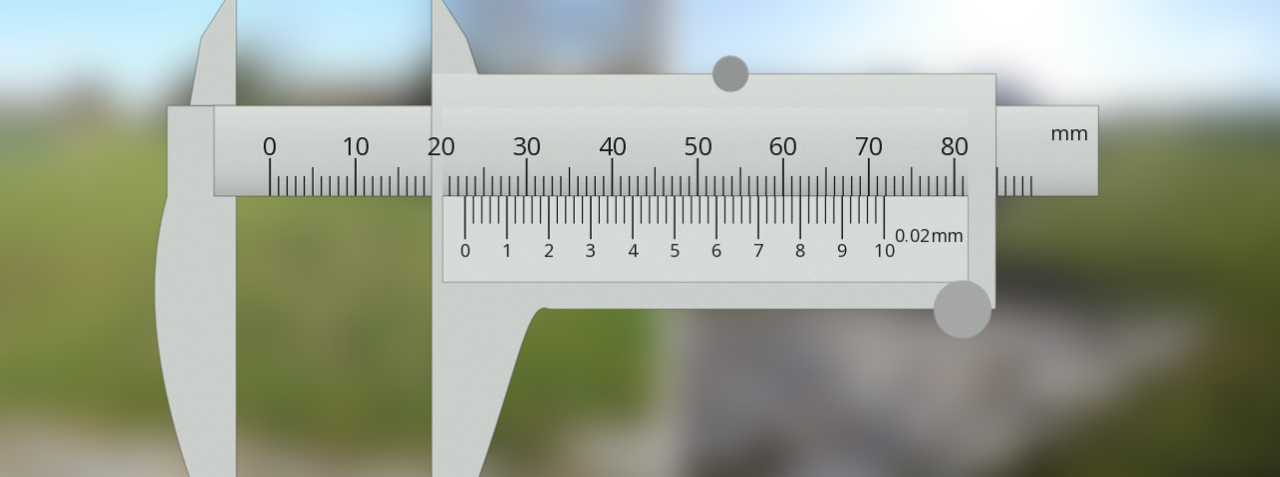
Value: 22.8 mm
